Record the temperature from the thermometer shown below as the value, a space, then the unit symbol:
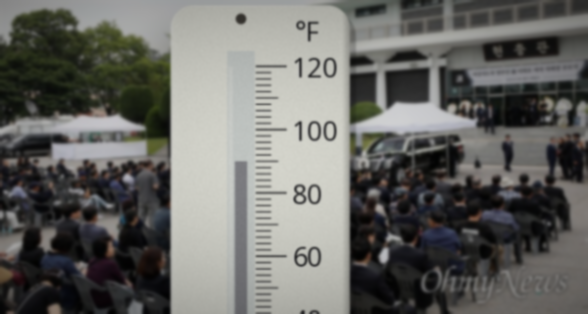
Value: 90 °F
